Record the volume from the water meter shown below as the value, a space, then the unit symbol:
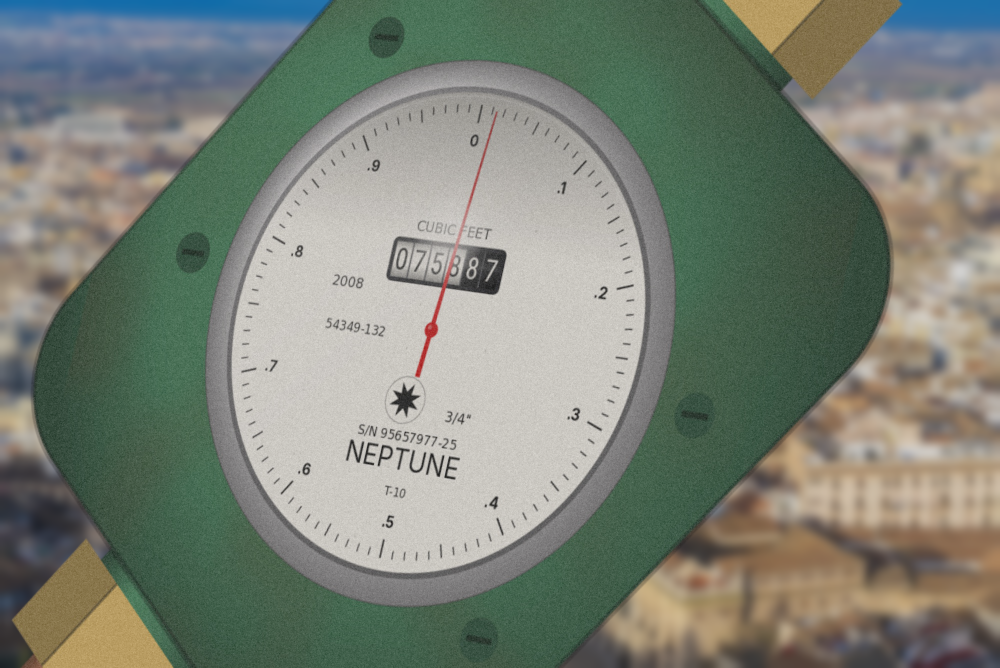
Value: 75887.01 ft³
